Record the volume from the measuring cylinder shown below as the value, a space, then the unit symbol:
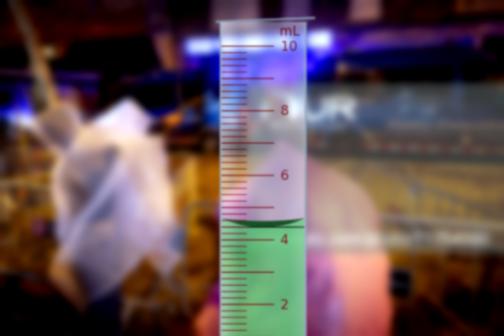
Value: 4.4 mL
